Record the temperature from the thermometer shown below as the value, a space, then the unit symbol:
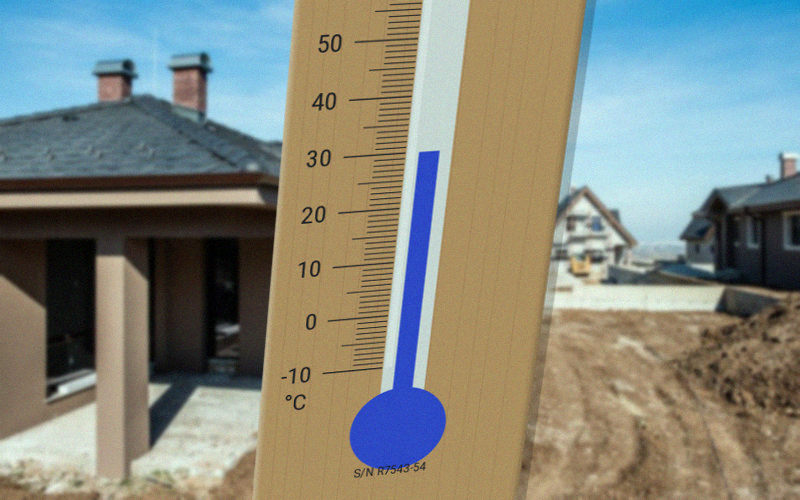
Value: 30 °C
